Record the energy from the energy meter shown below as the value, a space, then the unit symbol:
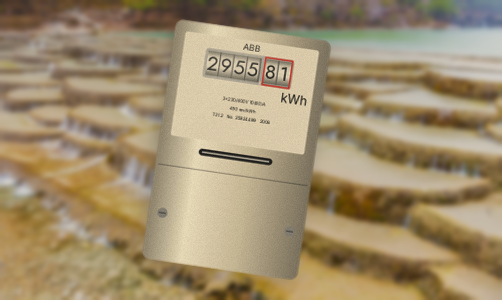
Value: 2955.81 kWh
